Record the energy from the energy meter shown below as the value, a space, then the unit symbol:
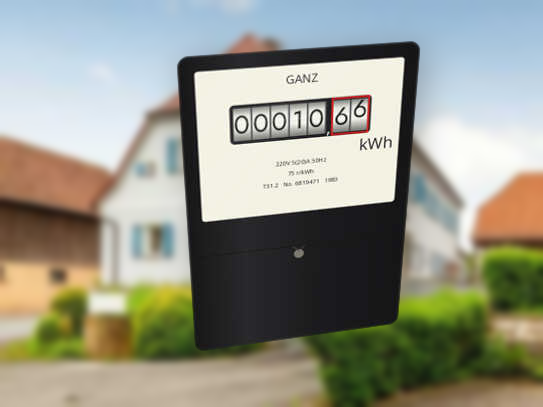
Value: 10.66 kWh
